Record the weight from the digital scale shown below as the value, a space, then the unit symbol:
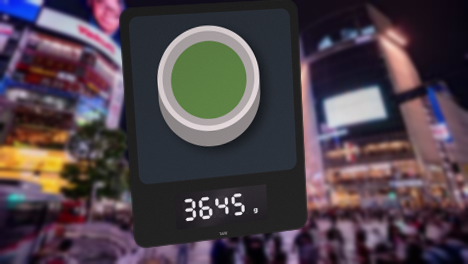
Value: 3645 g
